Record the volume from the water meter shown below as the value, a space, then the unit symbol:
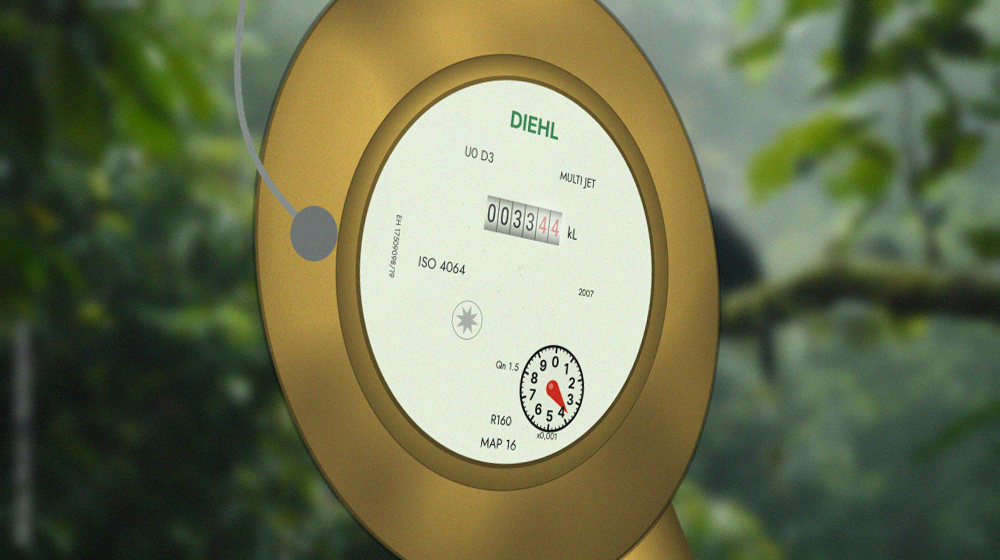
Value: 33.443 kL
